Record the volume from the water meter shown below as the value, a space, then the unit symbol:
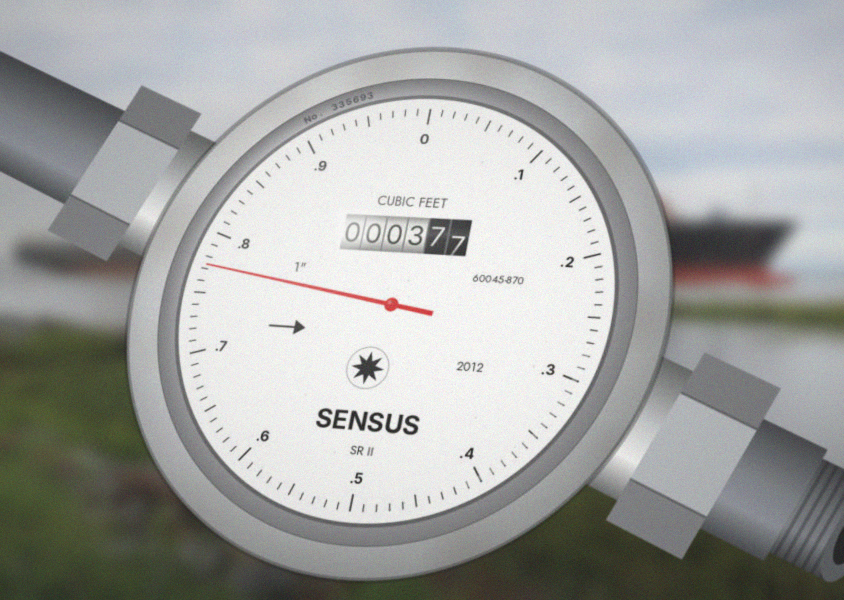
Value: 376.77 ft³
